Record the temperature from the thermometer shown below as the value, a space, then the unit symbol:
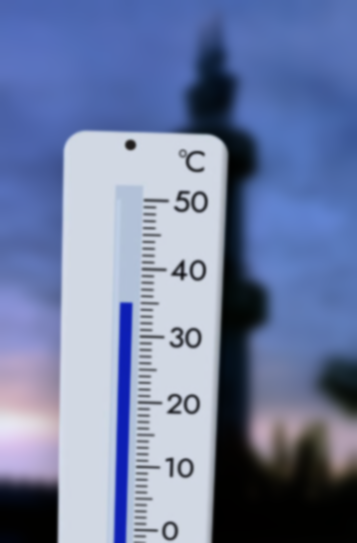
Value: 35 °C
